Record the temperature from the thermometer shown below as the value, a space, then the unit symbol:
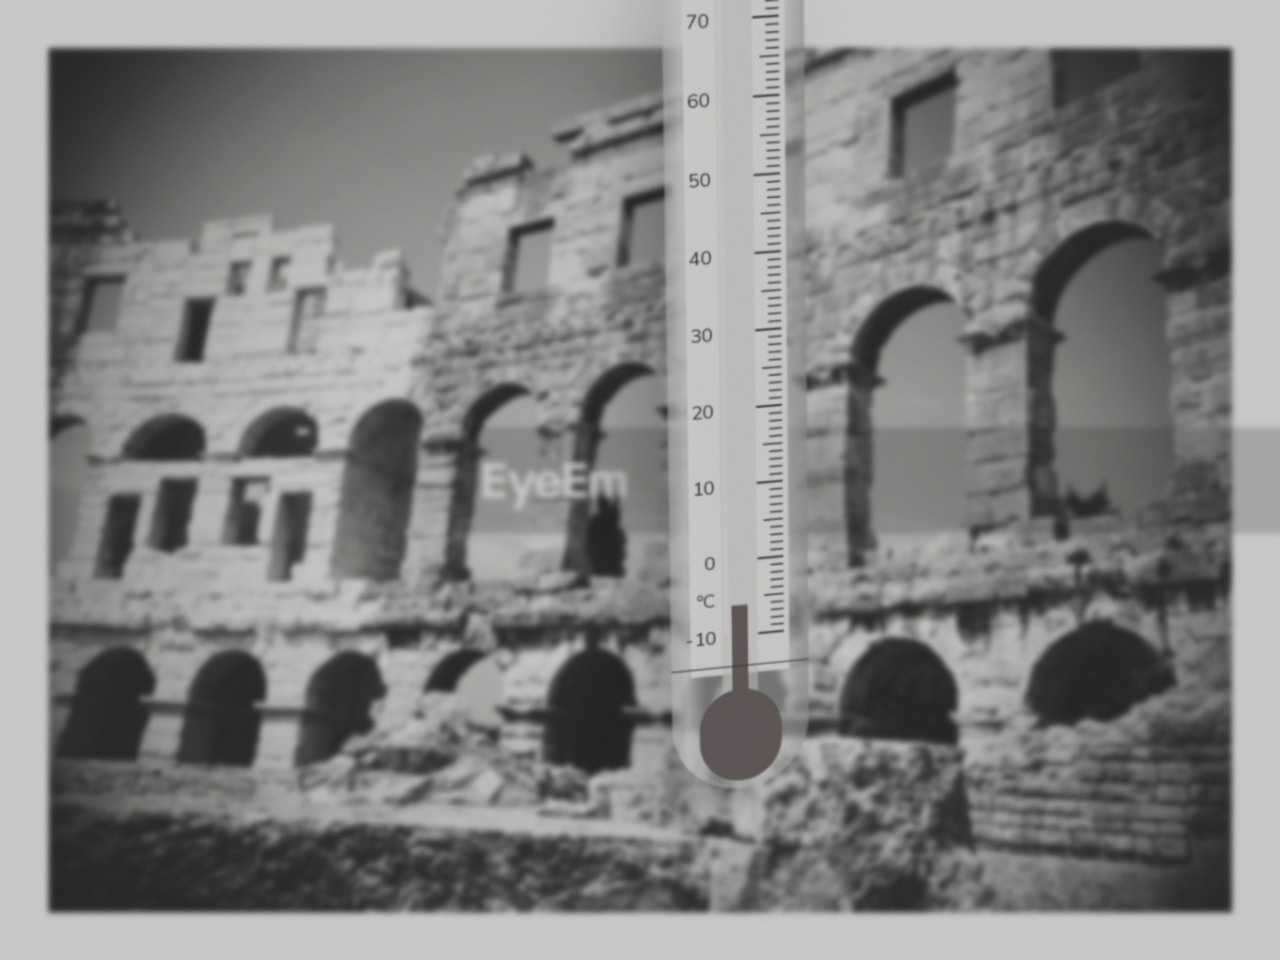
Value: -6 °C
